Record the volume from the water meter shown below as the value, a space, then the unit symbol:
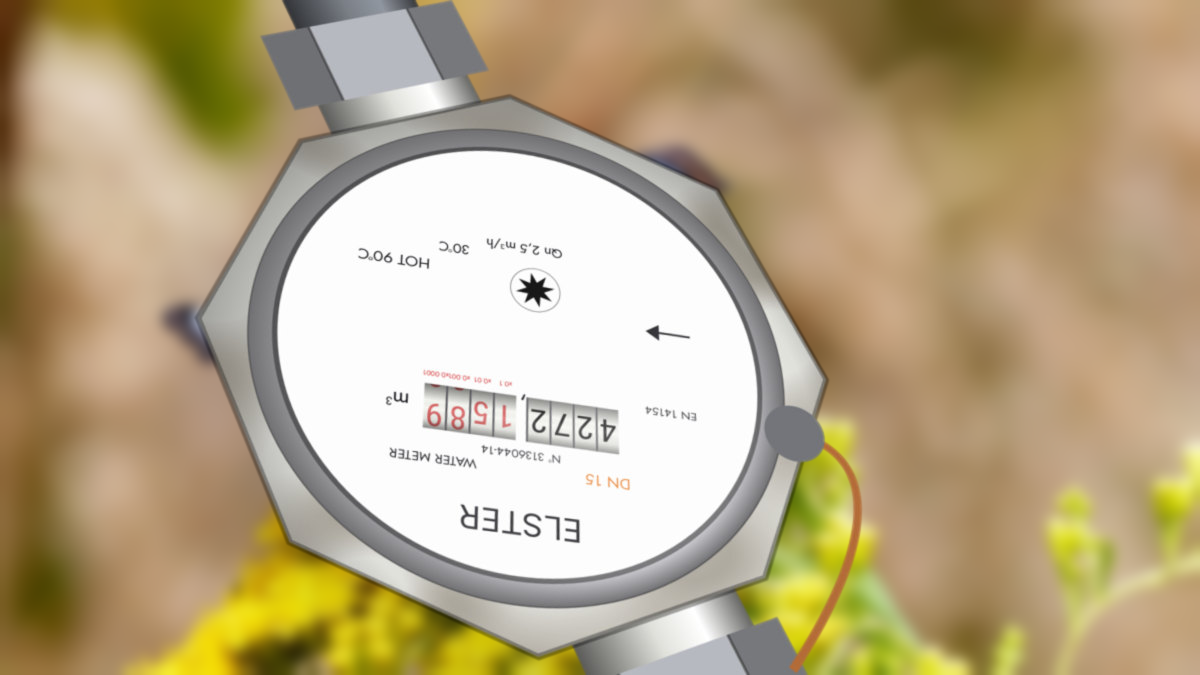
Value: 4272.1589 m³
